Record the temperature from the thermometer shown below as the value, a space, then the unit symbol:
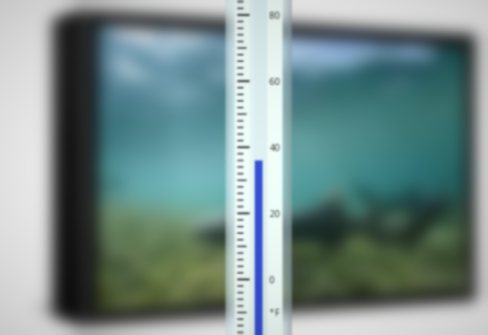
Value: 36 °F
